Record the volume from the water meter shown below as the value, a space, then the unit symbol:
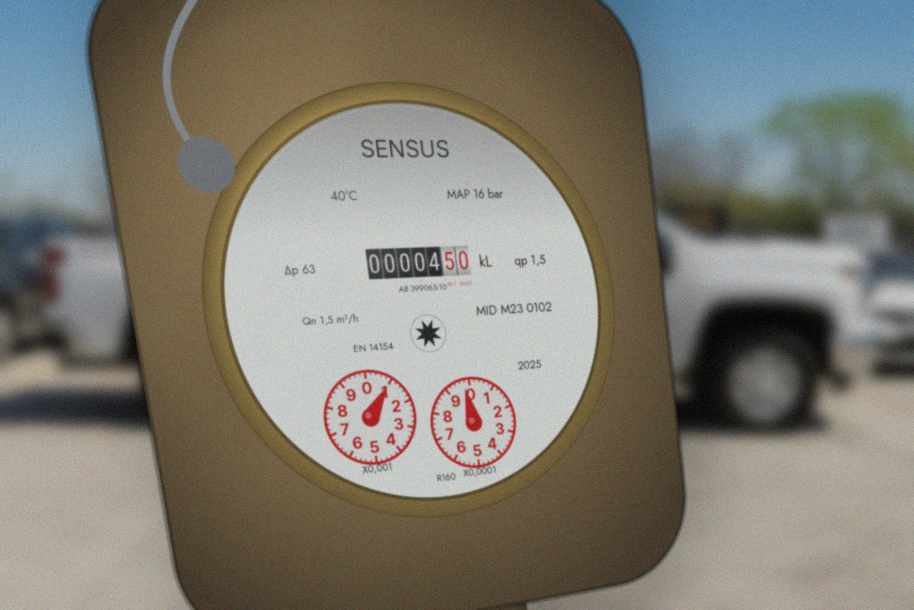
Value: 4.5009 kL
